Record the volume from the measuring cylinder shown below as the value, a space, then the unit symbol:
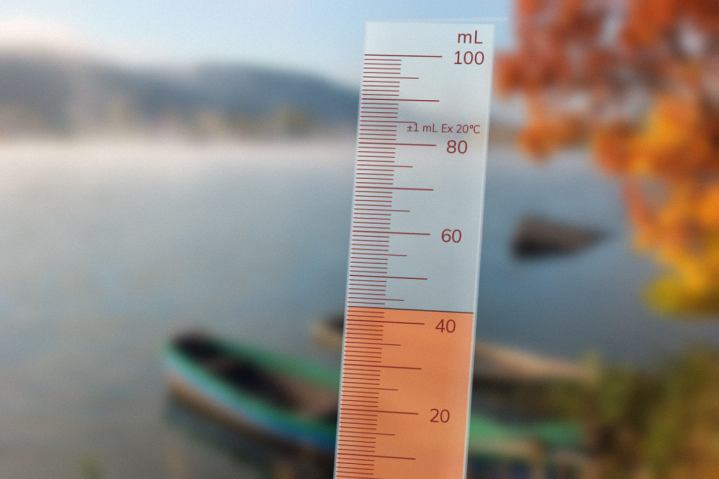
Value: 43 mL
